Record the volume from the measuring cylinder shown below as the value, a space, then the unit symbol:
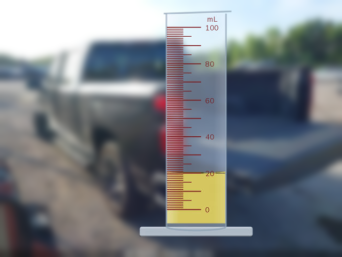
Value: 20 mL
